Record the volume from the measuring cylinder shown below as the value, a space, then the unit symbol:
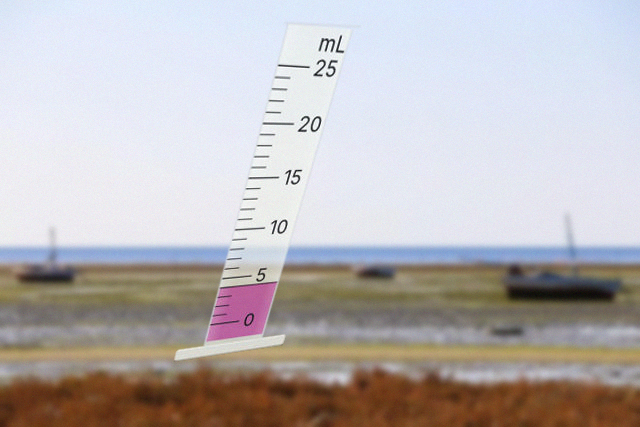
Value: 4 mL
